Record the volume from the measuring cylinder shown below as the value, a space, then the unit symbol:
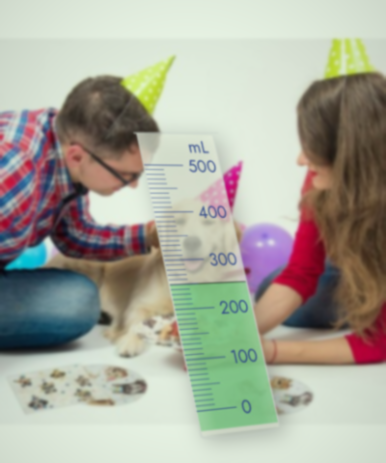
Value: 250 mL
